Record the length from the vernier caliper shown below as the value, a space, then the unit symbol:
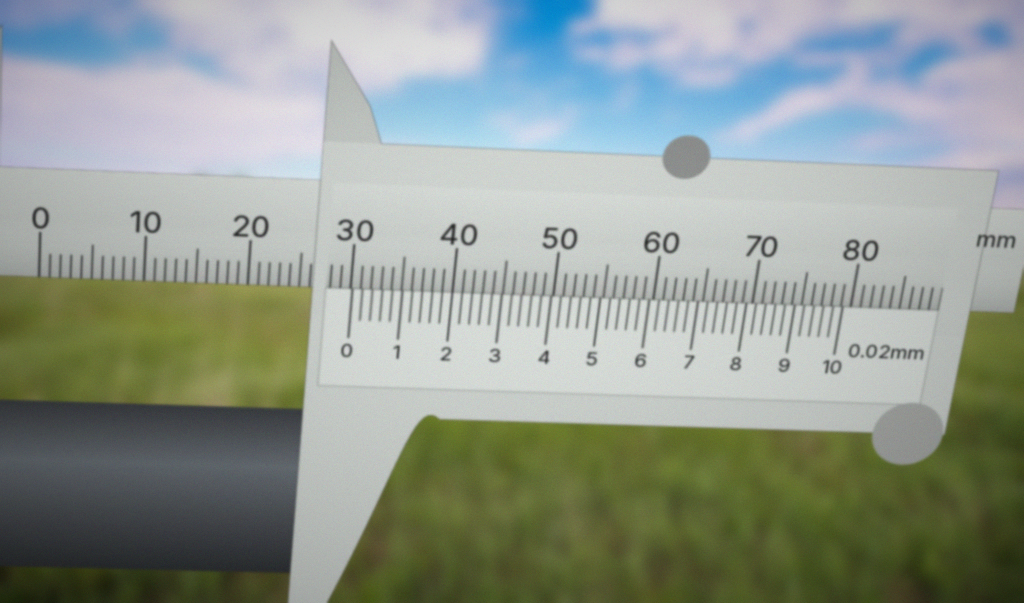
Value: 30.2 mm
